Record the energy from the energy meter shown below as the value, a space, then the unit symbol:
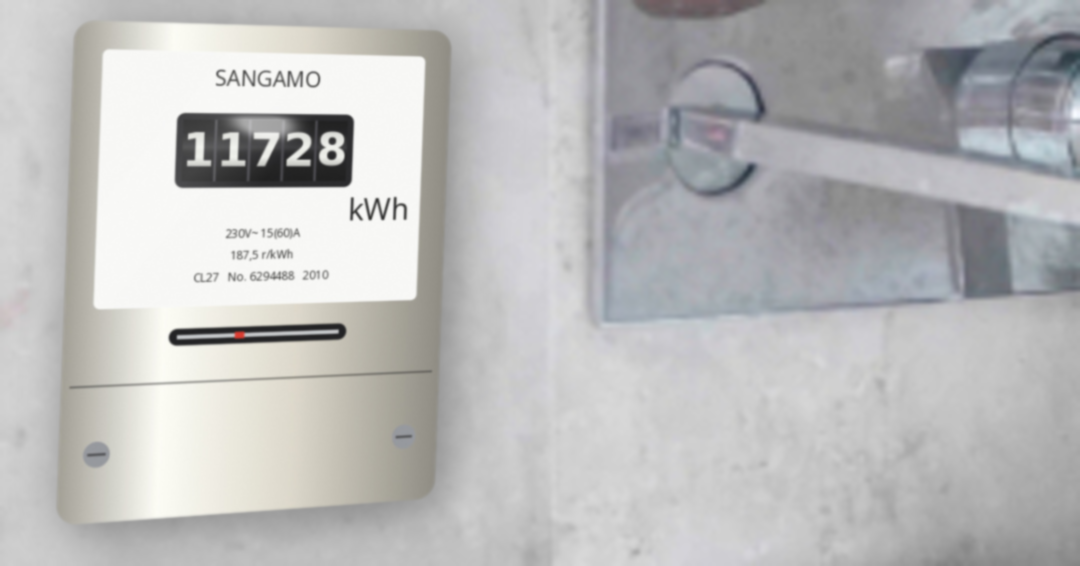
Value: 11728 kWh
